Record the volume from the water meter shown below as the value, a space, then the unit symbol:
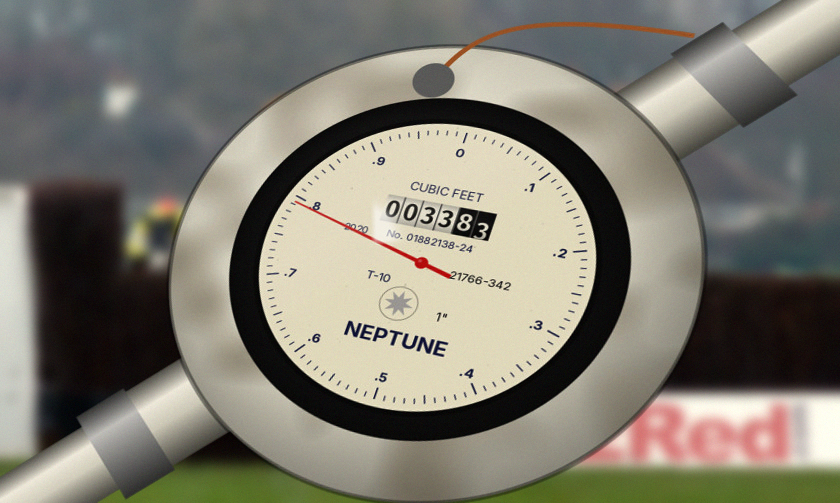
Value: 3382.79 ft³
